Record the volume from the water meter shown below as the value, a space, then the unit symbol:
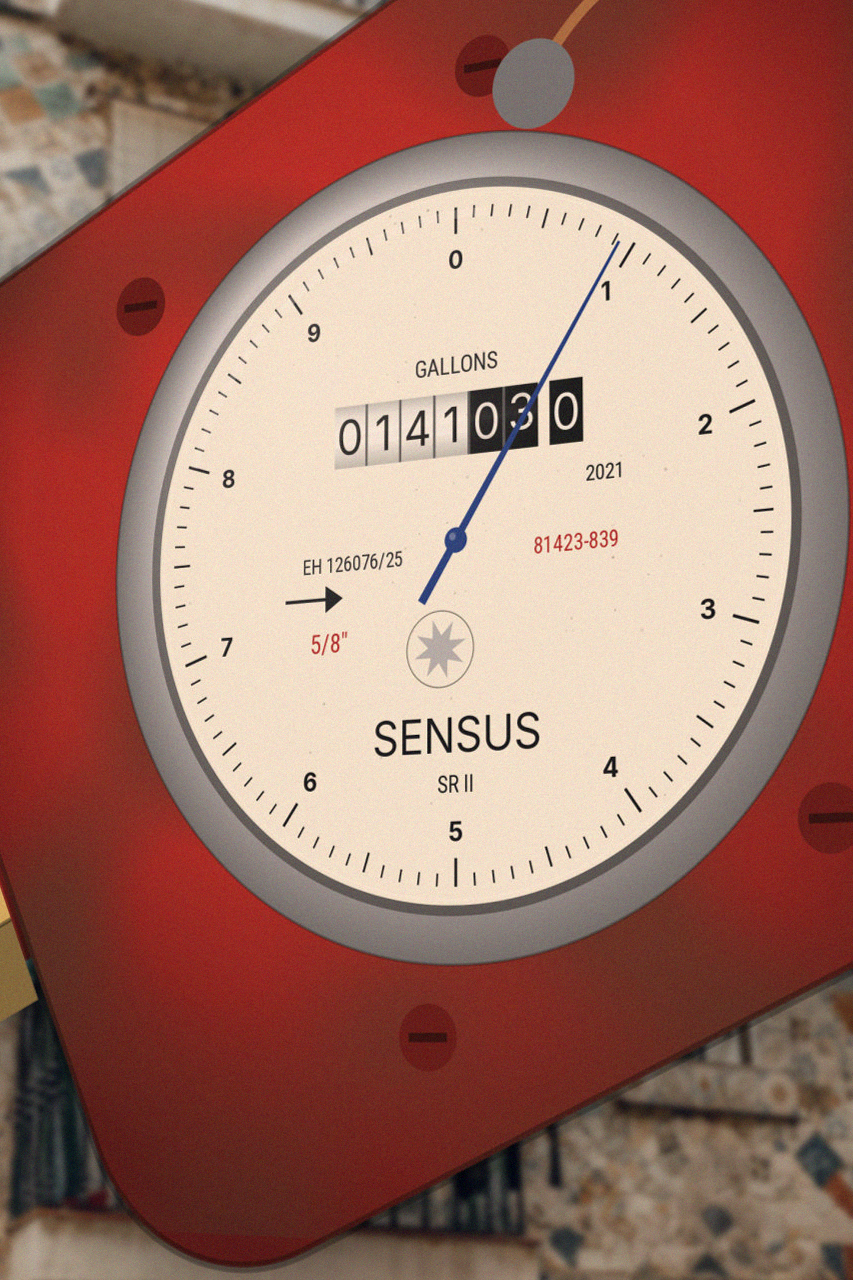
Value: 141030.9 gal
